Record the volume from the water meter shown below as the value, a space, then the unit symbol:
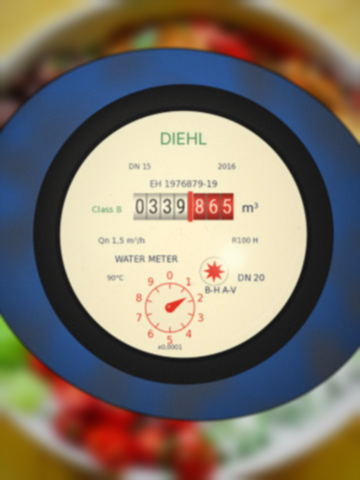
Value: 339.8651 m³
